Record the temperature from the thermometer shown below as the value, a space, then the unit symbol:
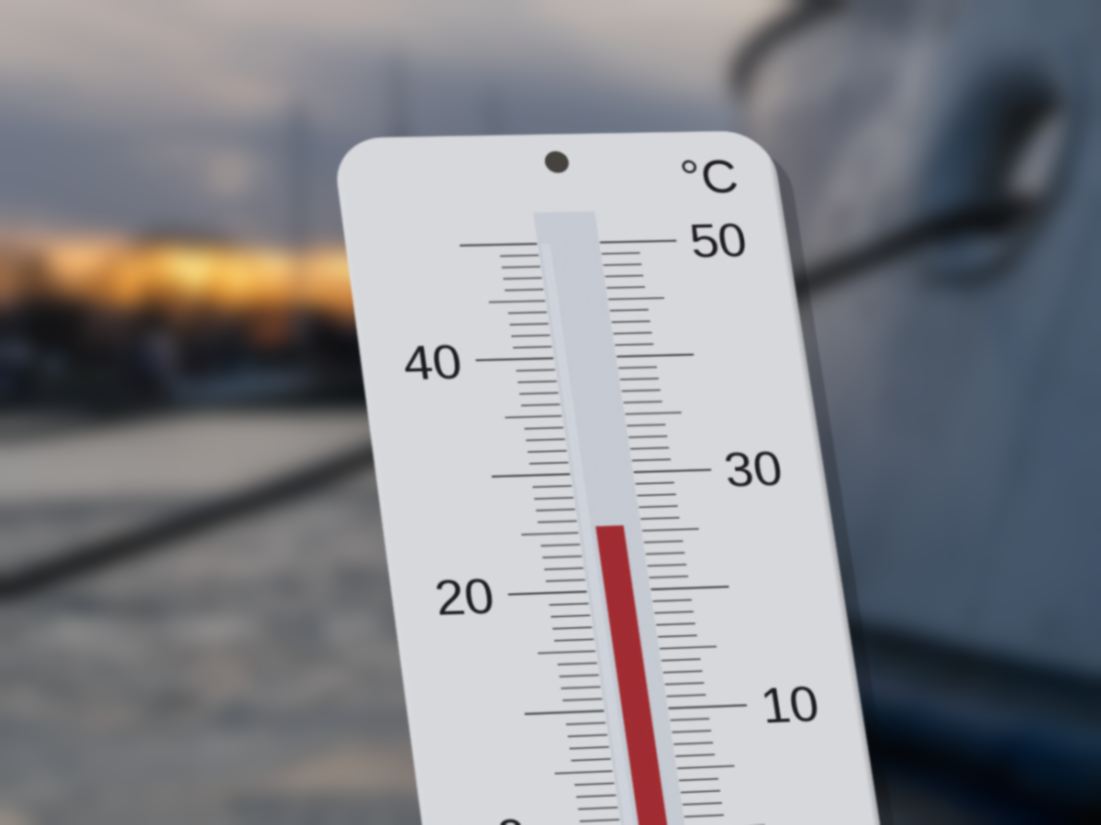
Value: 25.5 °C
